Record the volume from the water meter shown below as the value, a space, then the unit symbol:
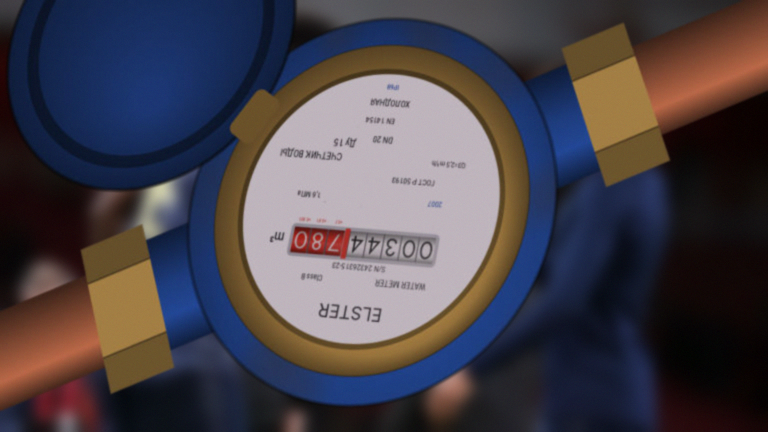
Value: 344.780 m³
